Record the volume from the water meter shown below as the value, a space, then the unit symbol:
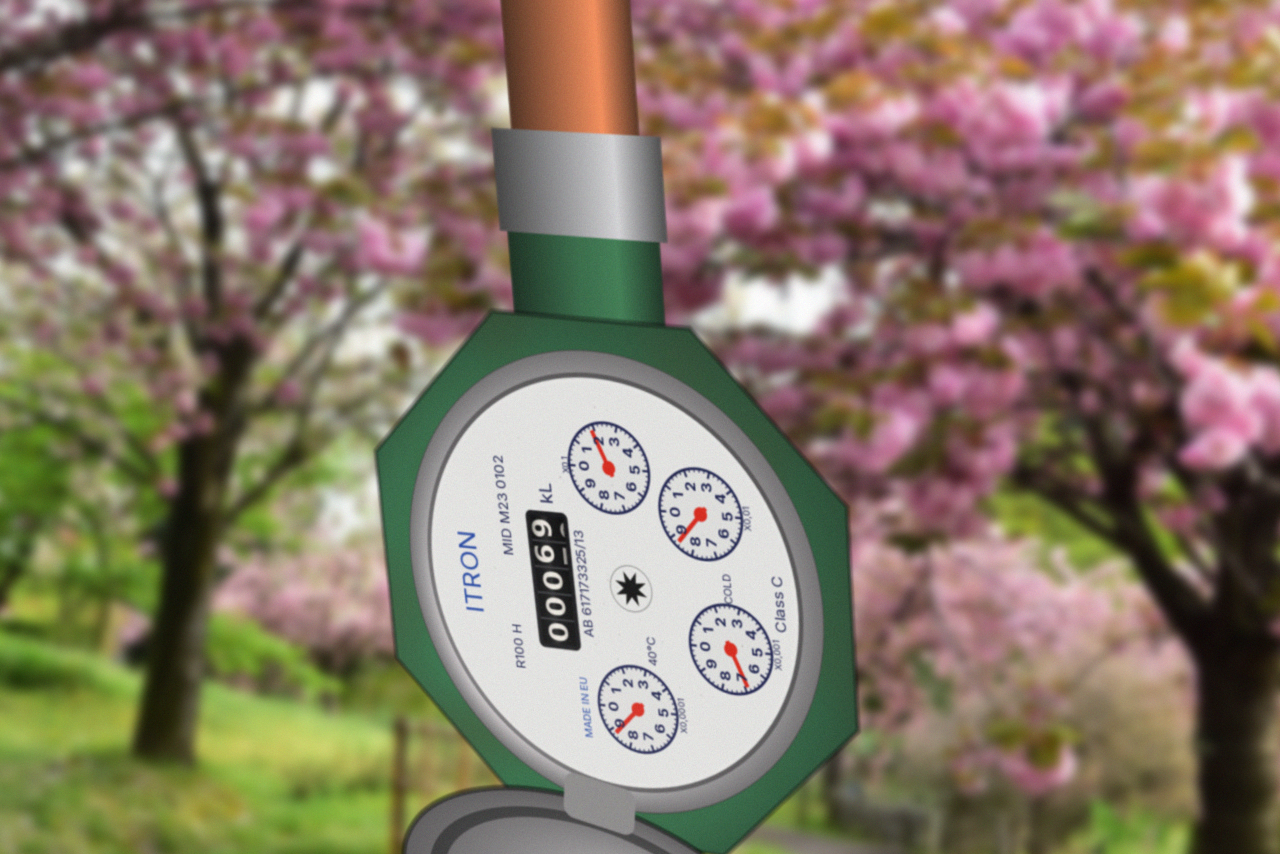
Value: 69.1868 kL
